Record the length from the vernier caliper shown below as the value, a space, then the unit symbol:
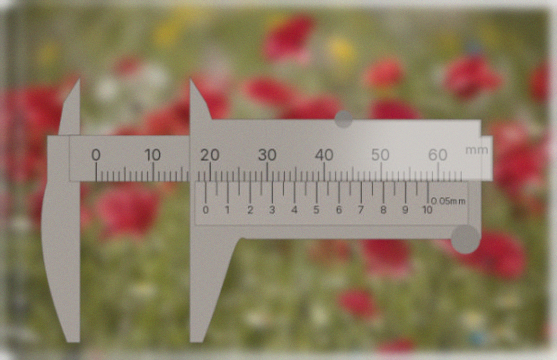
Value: 19.2 mm
